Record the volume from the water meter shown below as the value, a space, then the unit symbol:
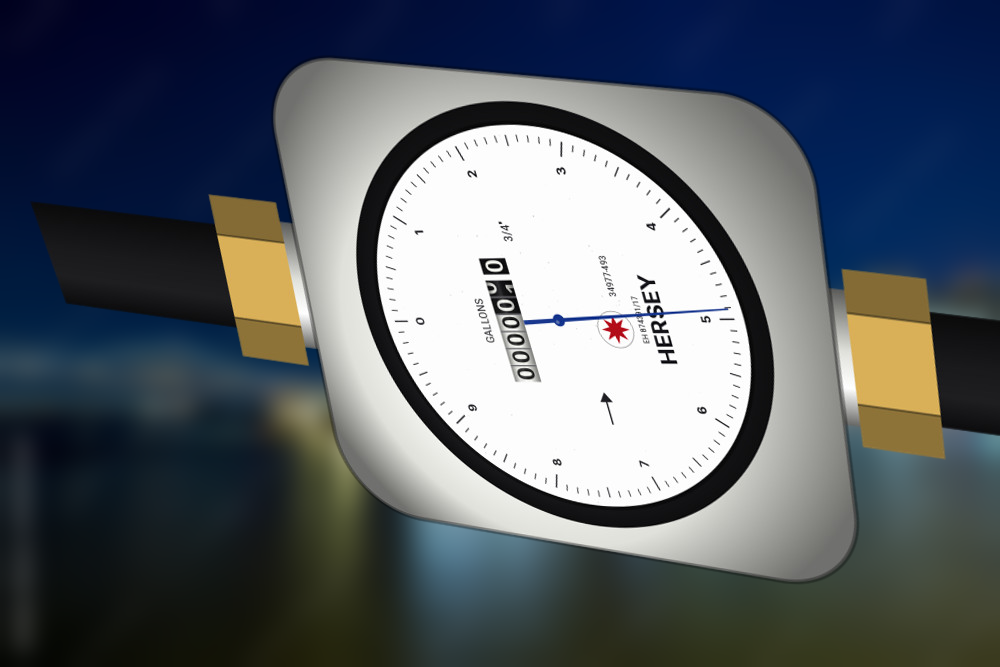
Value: 4.9 gal
